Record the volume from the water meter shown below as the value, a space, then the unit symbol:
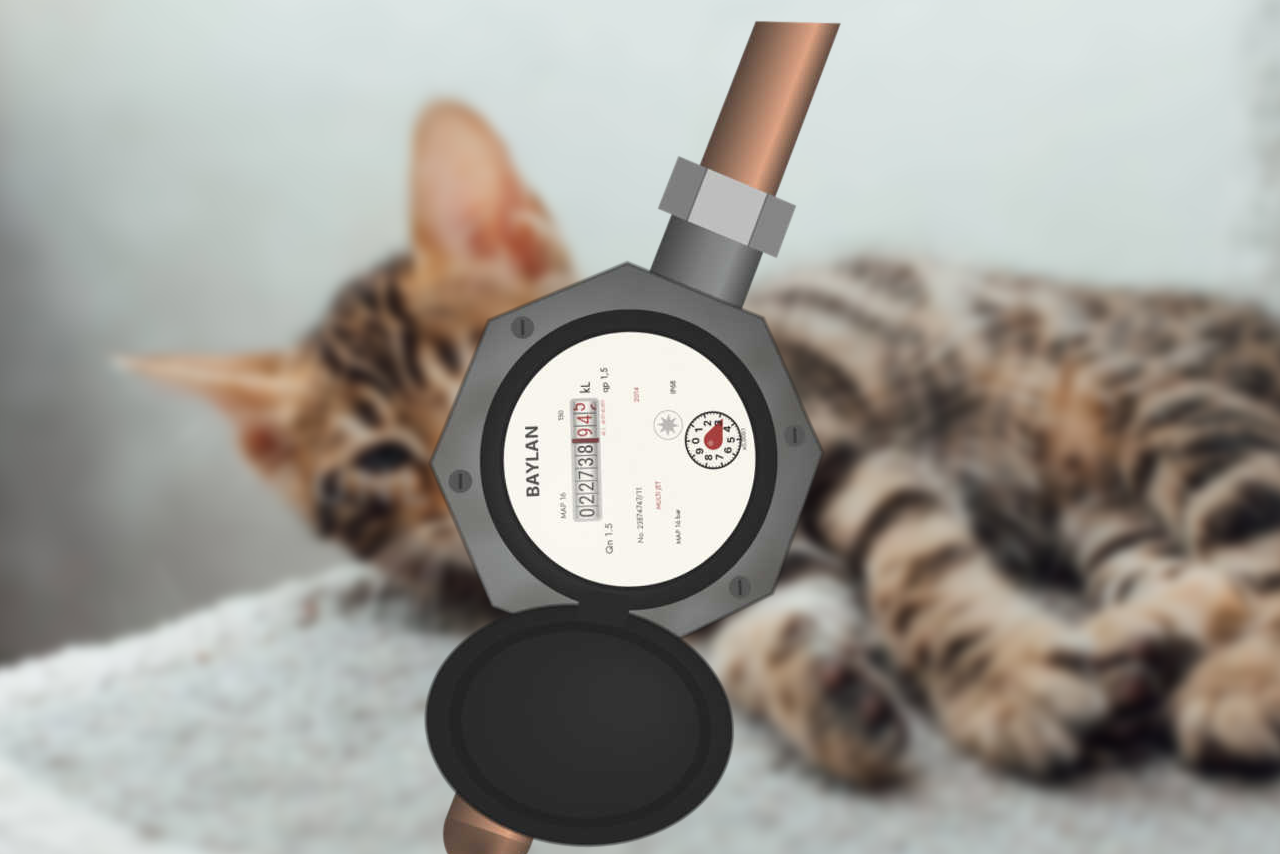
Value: 22738.9453 kL
